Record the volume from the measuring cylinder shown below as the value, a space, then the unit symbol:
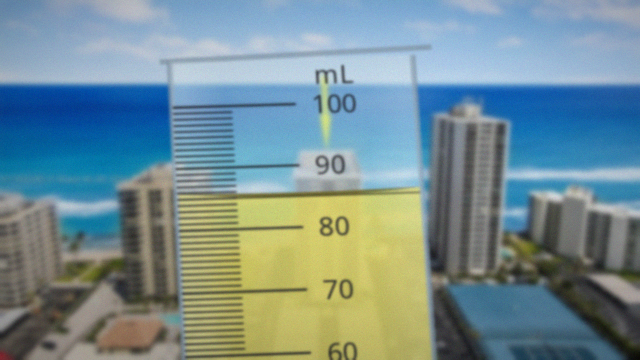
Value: 85 mL
